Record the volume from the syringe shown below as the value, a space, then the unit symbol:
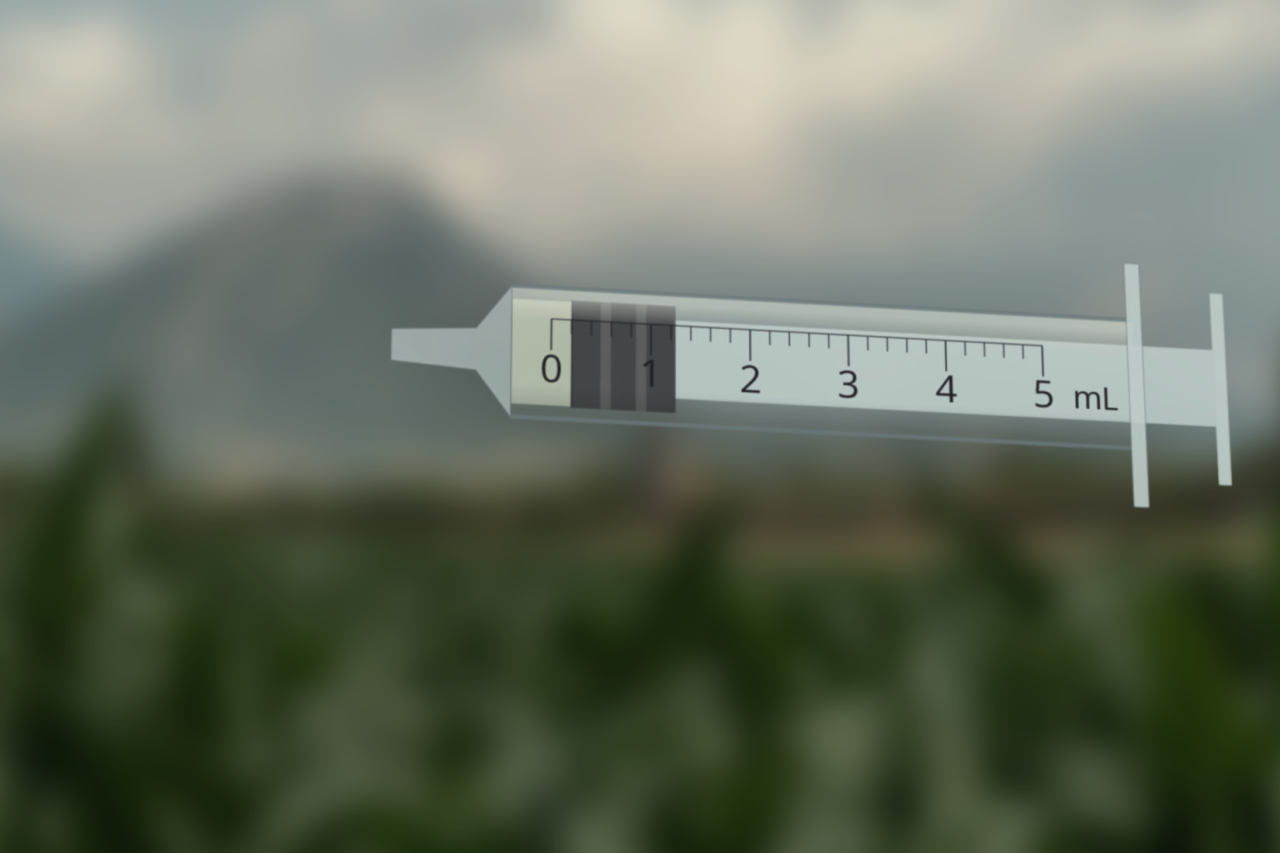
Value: 0.2 mL
